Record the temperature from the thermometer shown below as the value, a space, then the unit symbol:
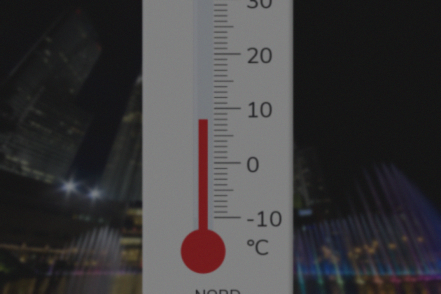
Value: 8 °C
